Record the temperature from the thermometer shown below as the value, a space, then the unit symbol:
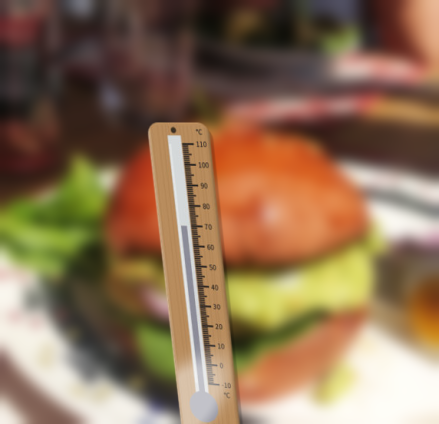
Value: 70 °C
